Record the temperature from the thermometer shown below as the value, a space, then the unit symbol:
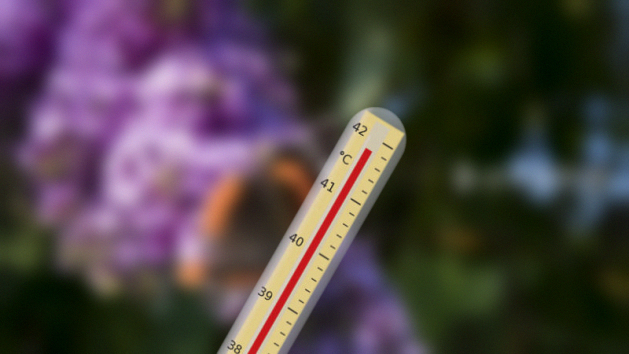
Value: 41.8 °C
